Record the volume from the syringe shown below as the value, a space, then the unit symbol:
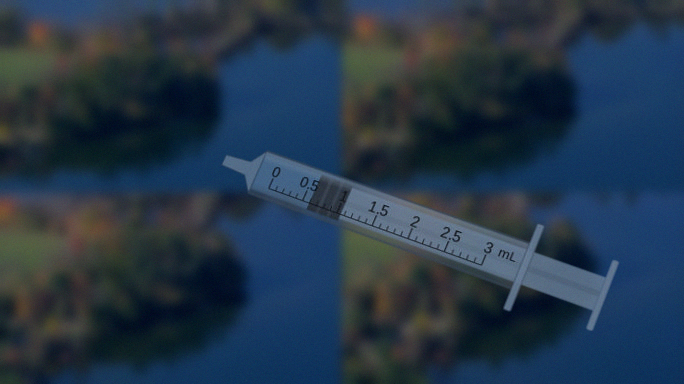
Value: 0.6 mL
